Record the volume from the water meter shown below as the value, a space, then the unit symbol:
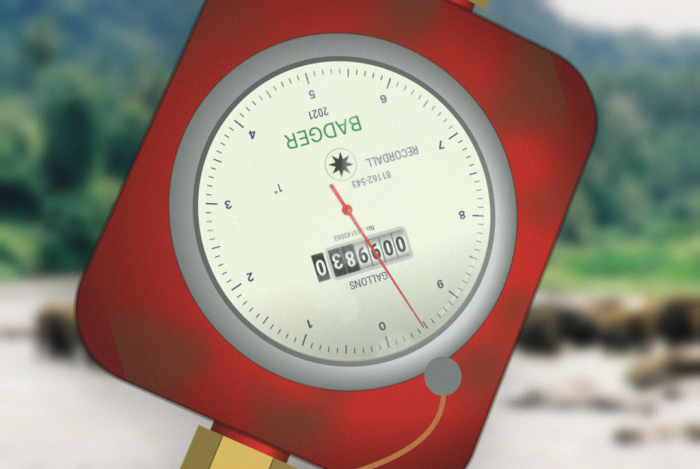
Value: 99829.5 gal
